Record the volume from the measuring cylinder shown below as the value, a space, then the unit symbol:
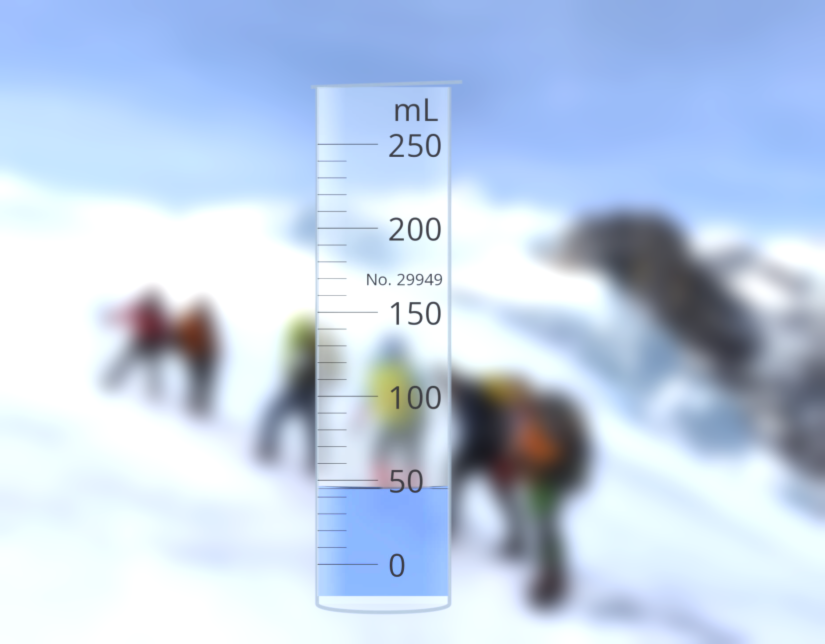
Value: 45 mL
